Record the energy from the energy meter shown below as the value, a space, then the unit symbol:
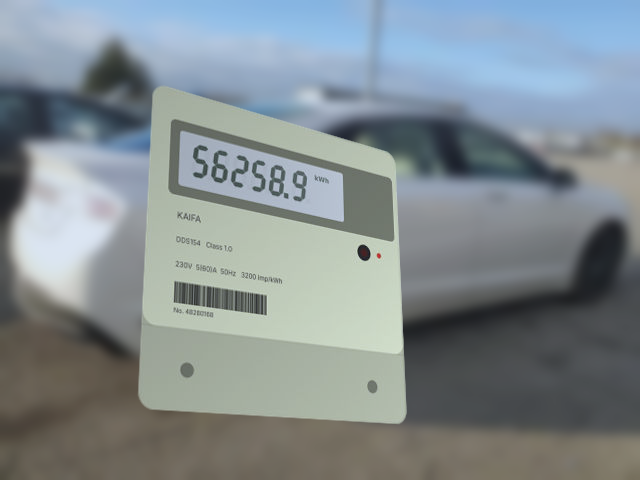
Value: 56258.9 kWh
